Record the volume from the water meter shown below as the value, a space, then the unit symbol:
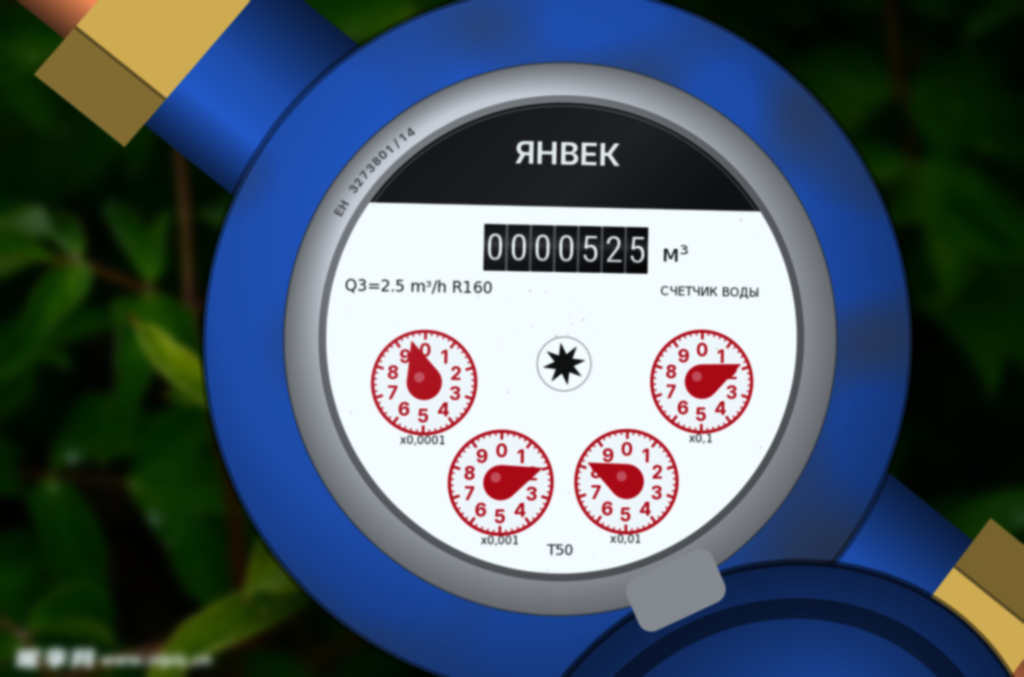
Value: 525.1819 m³
